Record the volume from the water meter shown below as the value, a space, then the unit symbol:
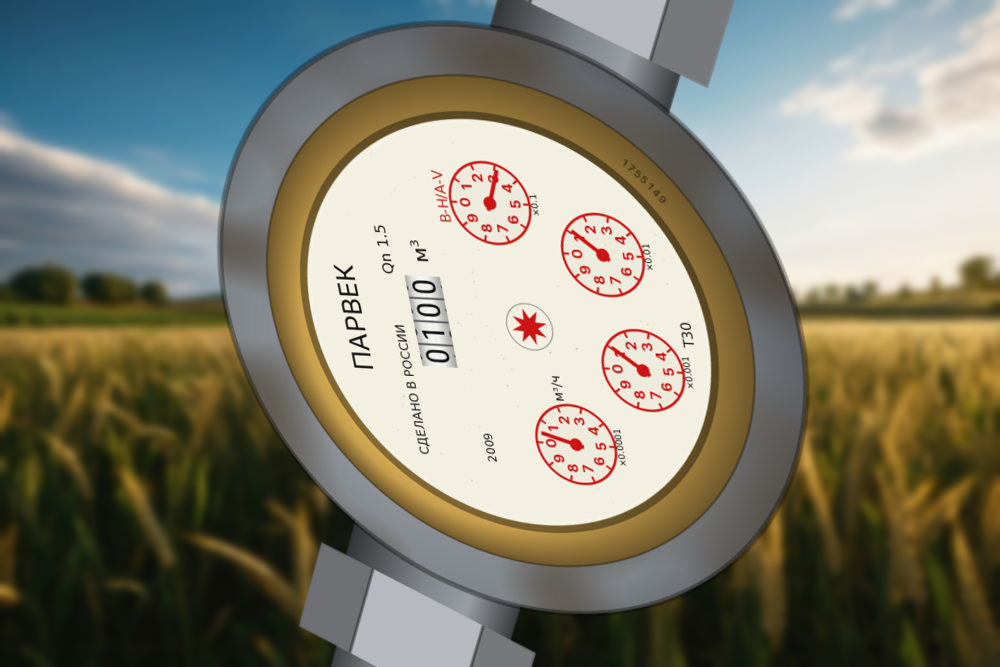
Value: 100.3110 m³
